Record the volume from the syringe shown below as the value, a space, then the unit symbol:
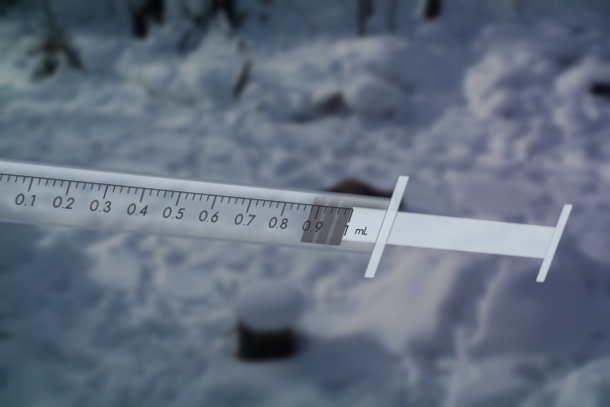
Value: 0.88 mL
